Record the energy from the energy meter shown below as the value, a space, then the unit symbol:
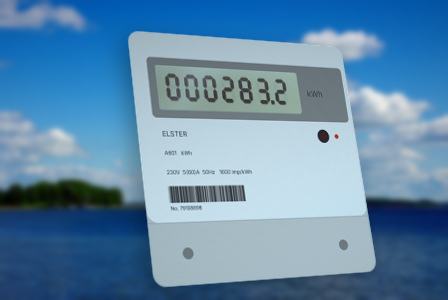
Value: 283.2 kWh
